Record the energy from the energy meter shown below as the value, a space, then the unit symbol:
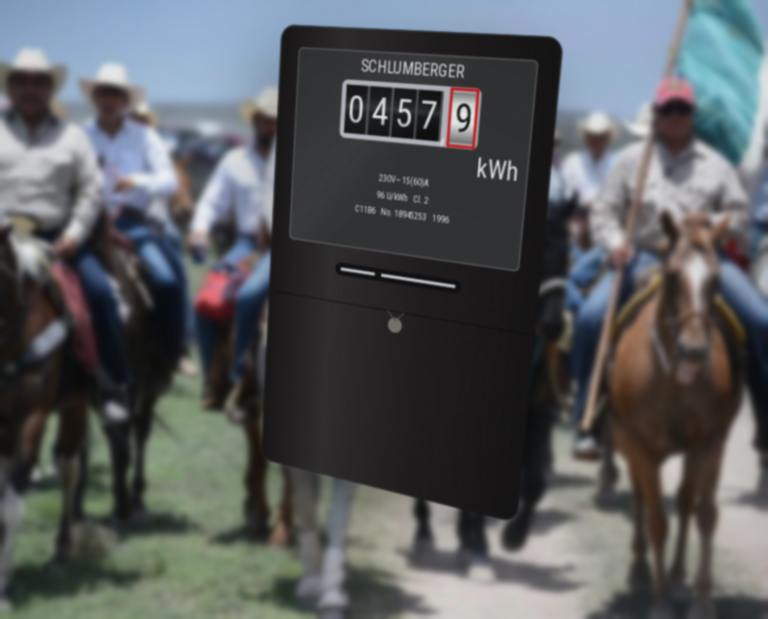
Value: 457.9 kWh
